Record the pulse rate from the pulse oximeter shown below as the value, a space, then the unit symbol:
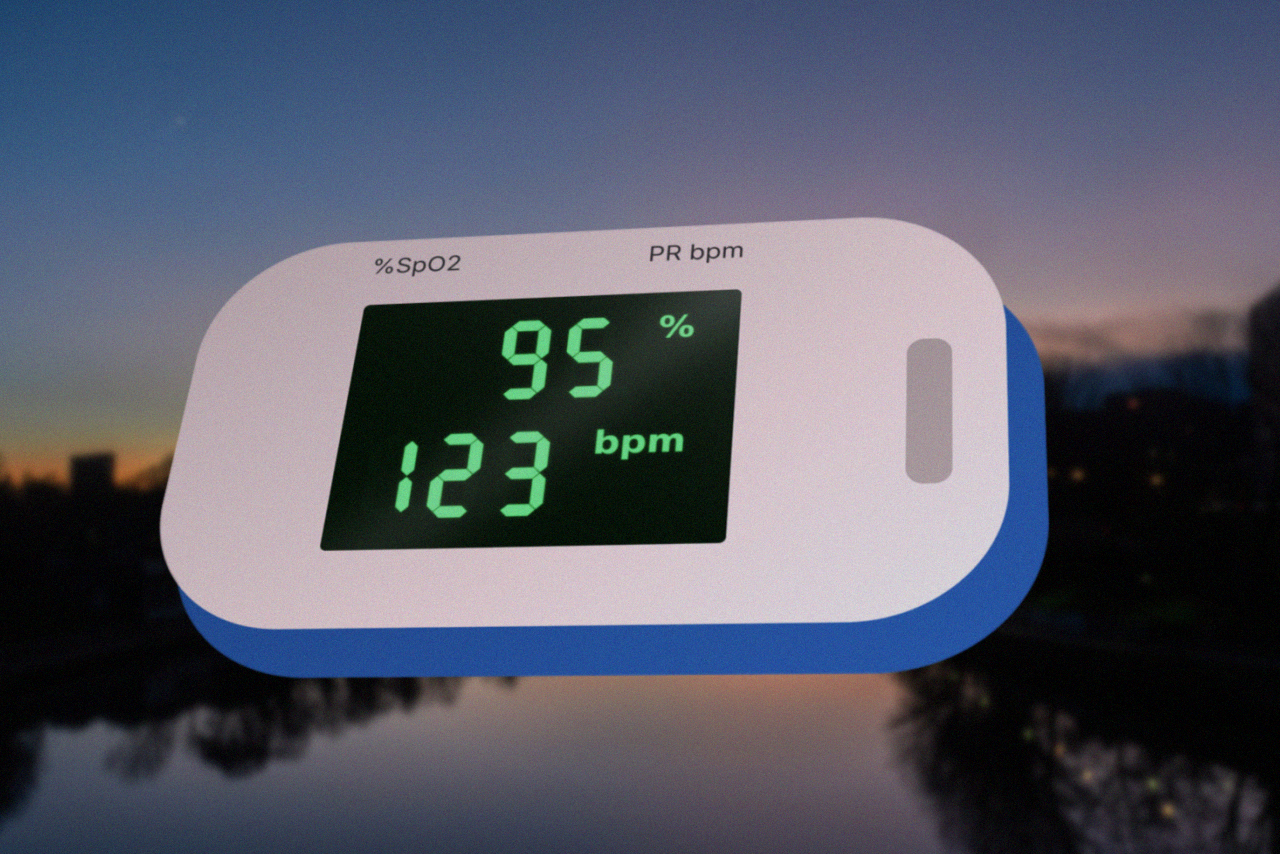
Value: 123 bpm
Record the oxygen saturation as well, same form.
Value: 95 %
